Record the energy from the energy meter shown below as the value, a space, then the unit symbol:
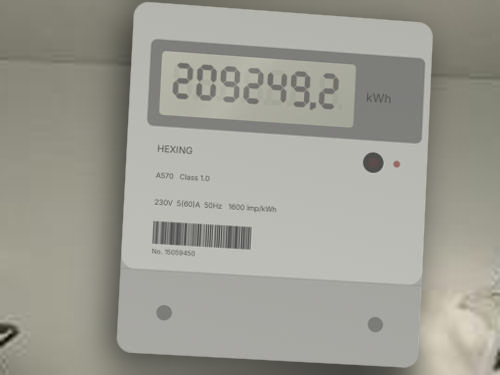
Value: 209249.2 kWh
